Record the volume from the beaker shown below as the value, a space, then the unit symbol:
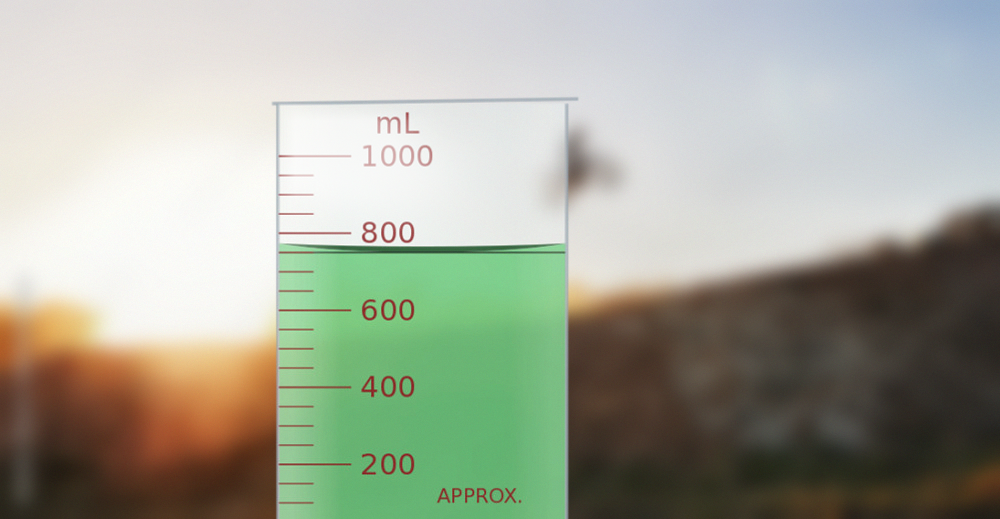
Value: 750 mL
